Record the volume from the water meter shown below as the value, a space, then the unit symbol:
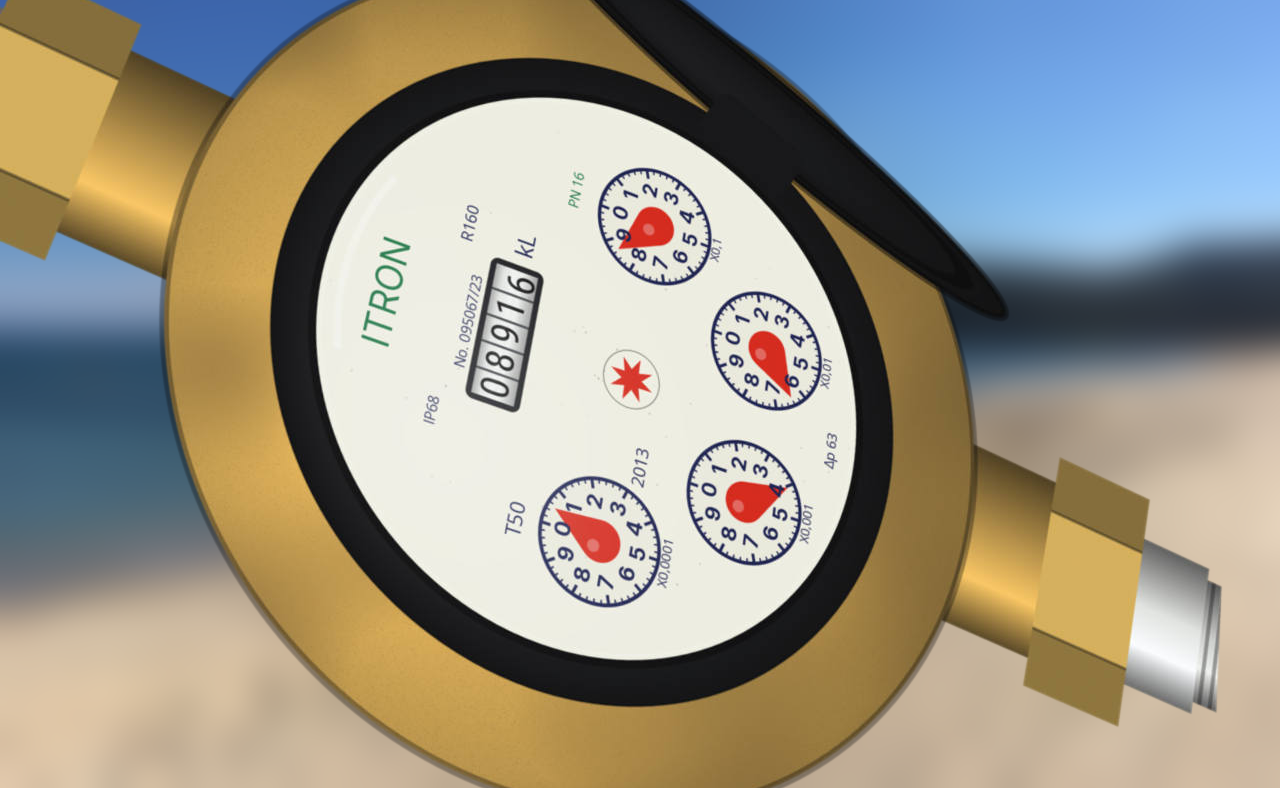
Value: 8915.8640 kL
